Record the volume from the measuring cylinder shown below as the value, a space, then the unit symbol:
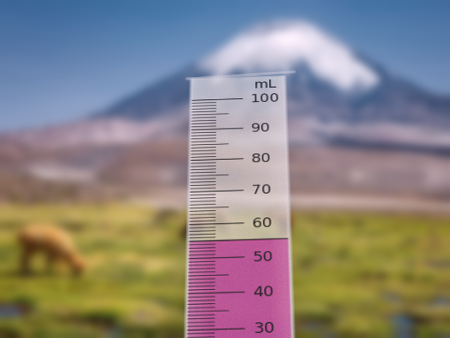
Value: 55 mL
